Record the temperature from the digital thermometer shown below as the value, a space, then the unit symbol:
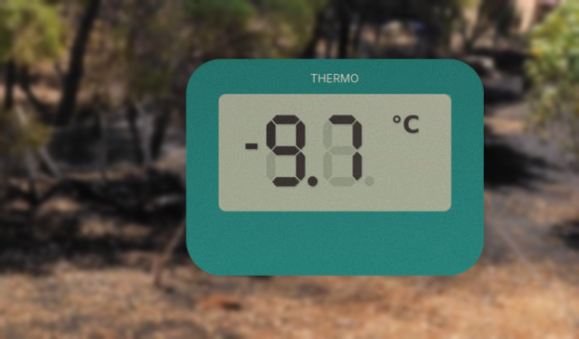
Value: -9.7 °C
